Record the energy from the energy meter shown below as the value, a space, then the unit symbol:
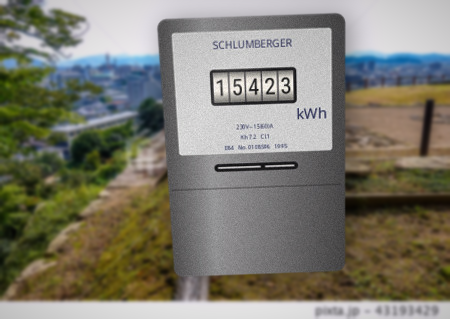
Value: 15423 kWh
